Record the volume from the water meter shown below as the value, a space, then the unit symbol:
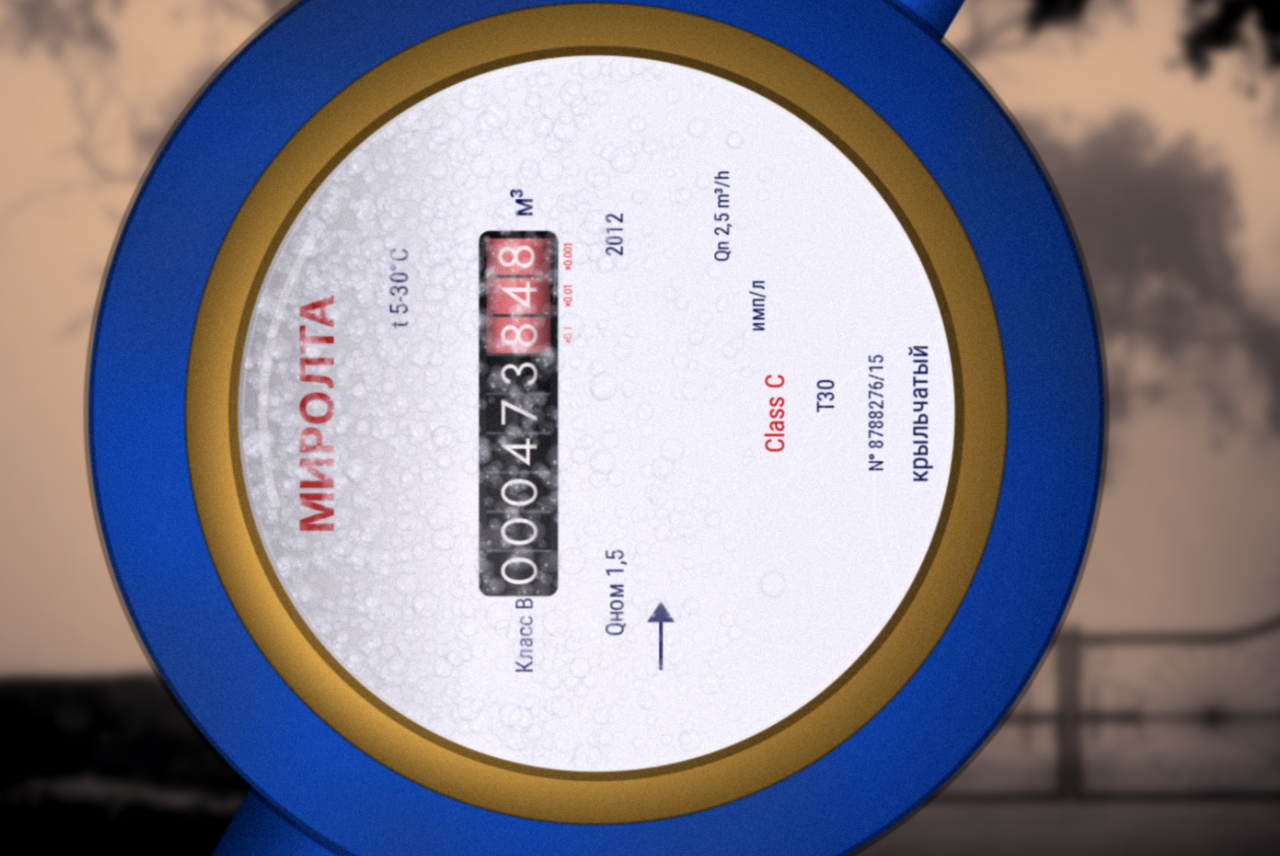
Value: 473.848 m³
